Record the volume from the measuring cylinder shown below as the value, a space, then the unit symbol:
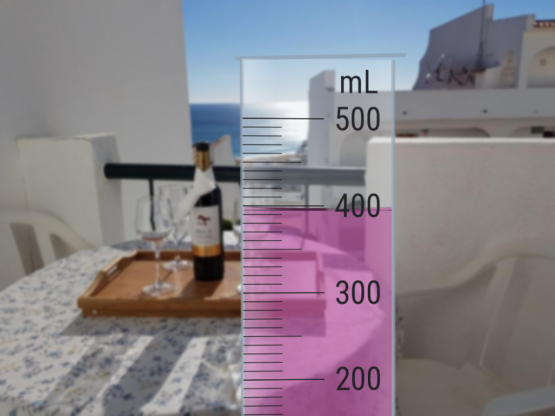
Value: 395 mL
